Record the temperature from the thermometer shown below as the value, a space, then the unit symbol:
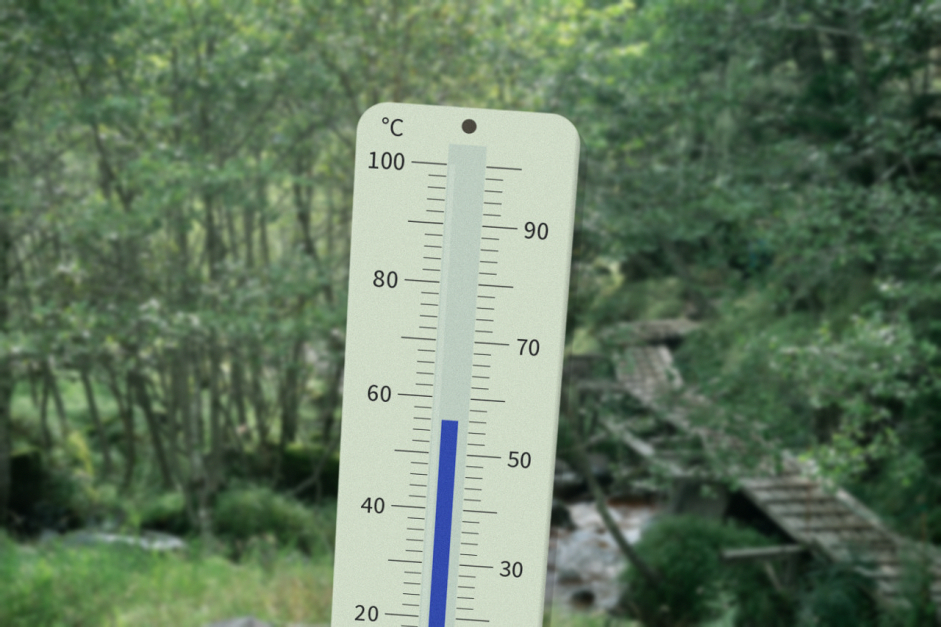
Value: 56 °C
